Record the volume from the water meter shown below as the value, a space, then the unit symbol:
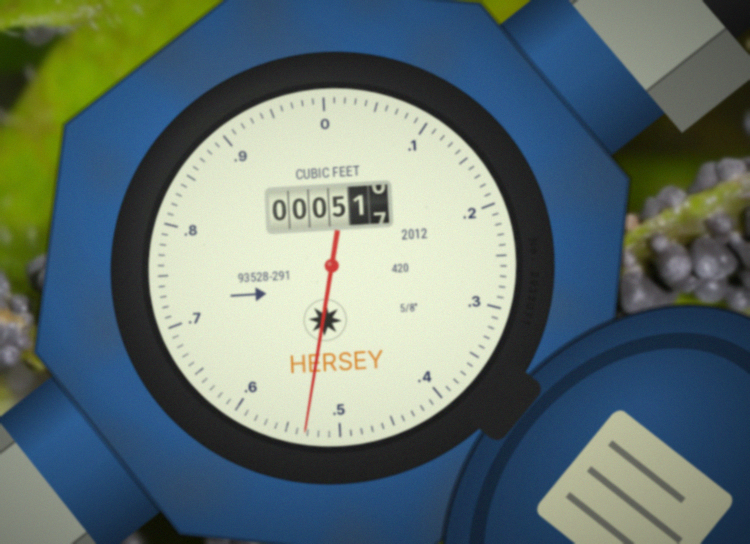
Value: 516.53 ft³
